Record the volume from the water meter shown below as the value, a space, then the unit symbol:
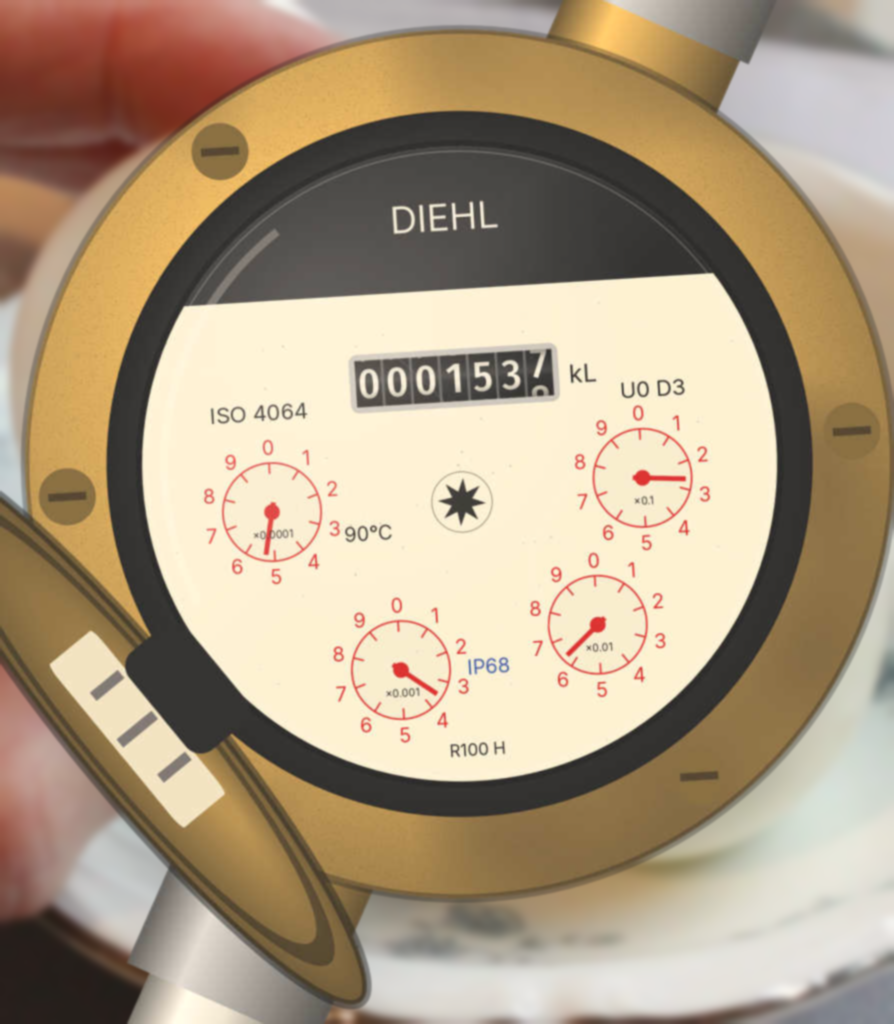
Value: 1537.2635 kL
